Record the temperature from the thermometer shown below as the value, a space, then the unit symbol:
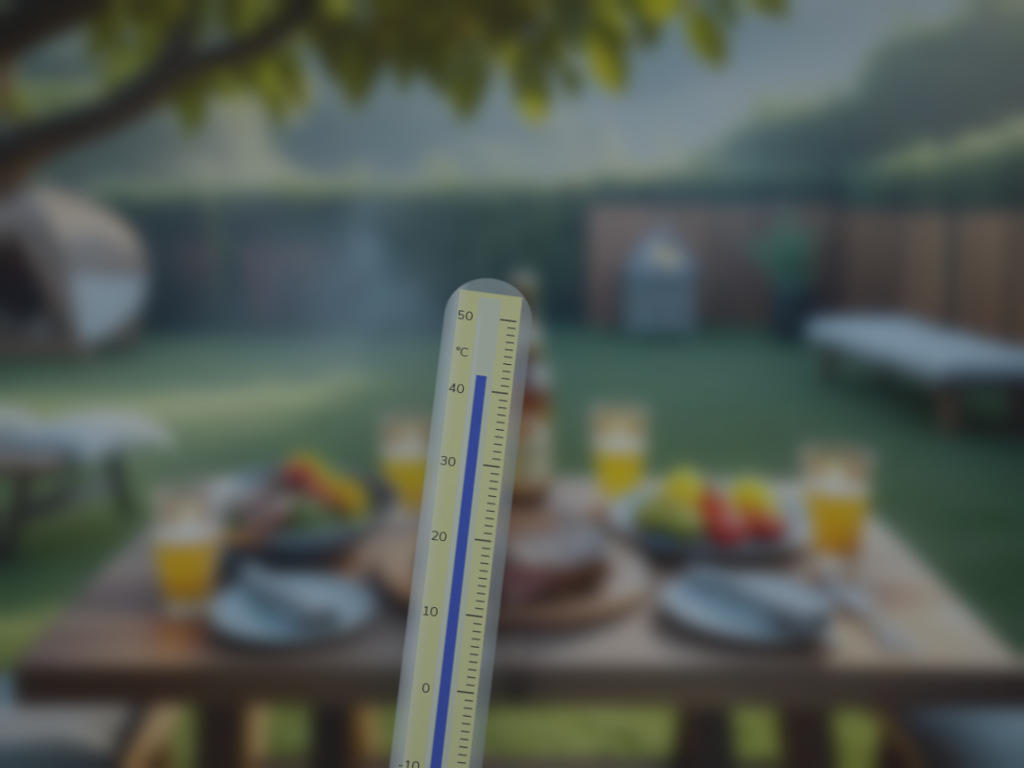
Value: 42 °C
